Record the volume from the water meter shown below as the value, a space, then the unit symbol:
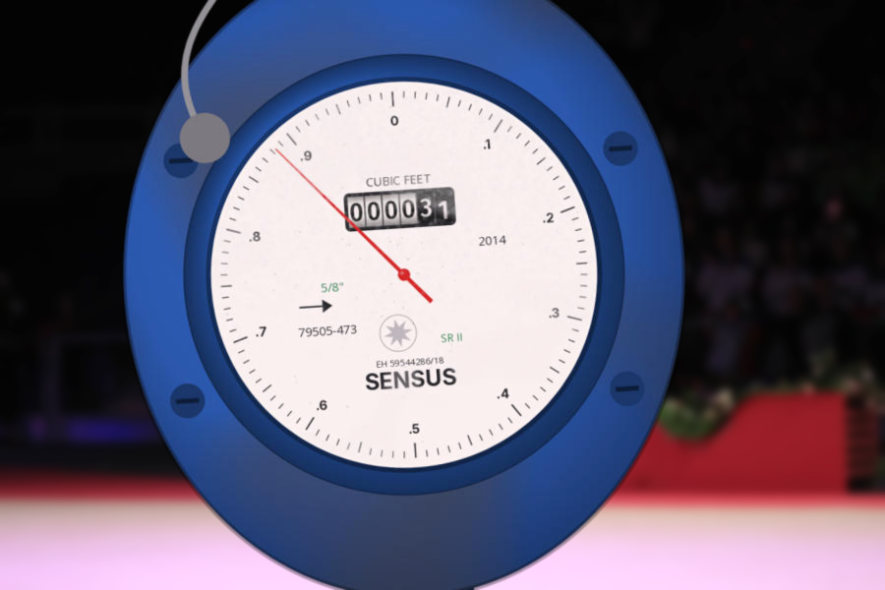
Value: 30.88 ft³
